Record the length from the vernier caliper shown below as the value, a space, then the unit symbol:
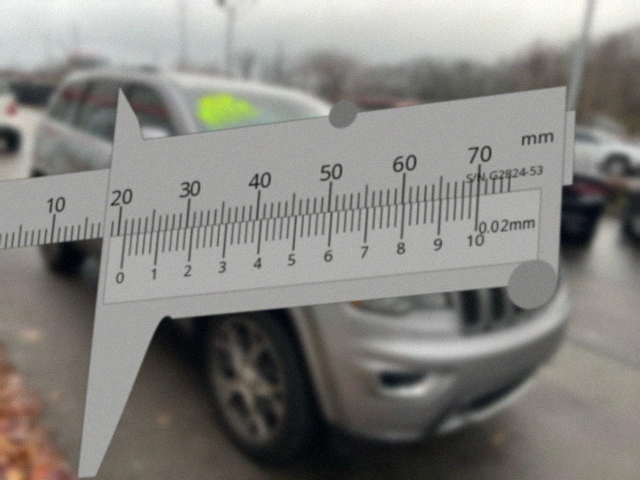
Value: 21.0 mm
